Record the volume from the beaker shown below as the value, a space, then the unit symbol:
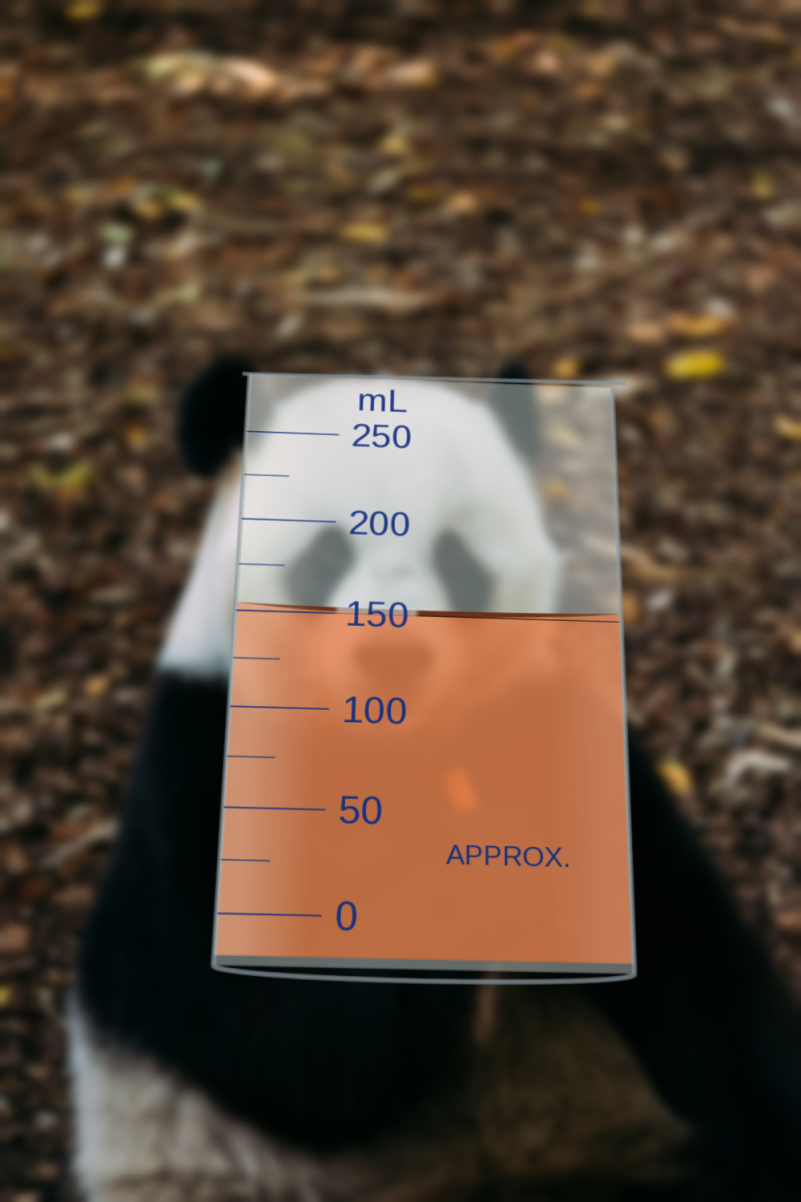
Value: 150 mL
